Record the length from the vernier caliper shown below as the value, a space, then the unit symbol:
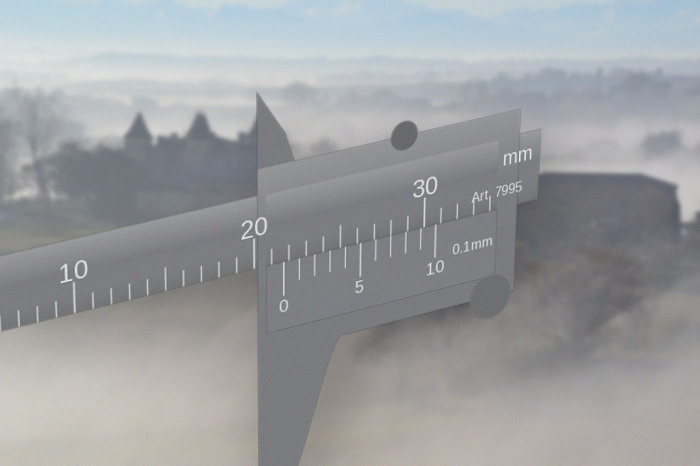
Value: 21.7 mm
